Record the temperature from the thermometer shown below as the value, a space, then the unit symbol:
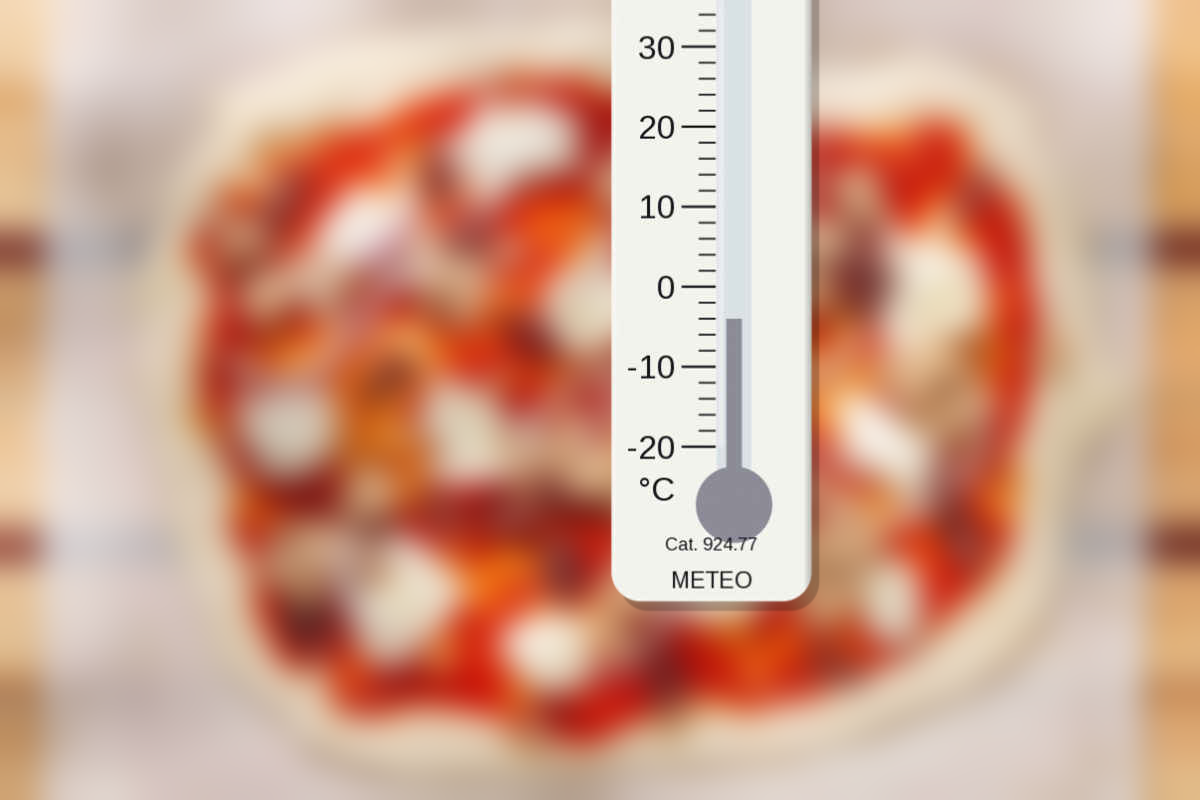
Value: -4 °C
